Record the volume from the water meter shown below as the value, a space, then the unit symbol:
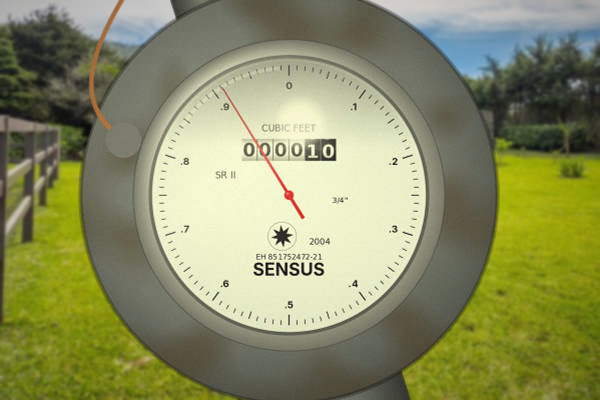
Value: 9.91 ft³
